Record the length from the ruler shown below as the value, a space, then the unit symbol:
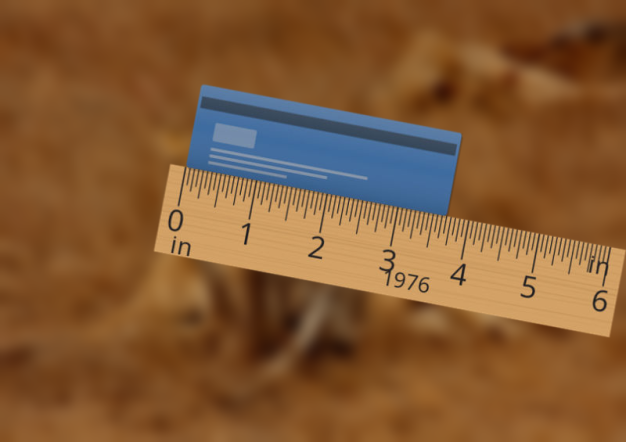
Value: 3.6875 in
